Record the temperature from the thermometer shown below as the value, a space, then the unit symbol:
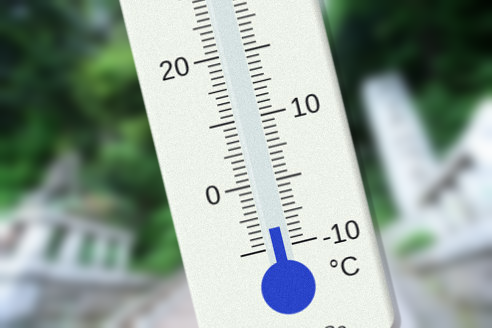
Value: -7 °C
